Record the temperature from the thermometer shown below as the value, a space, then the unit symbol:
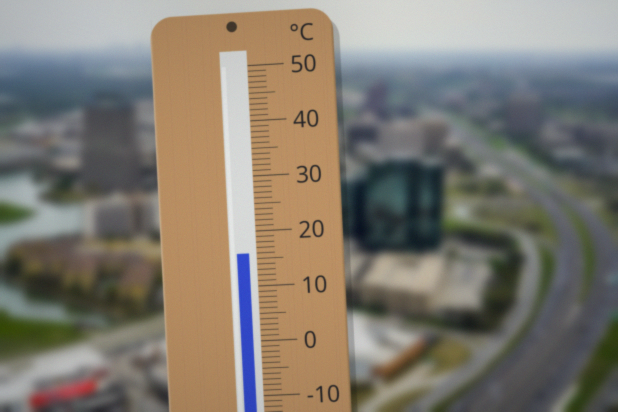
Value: 16 °C
